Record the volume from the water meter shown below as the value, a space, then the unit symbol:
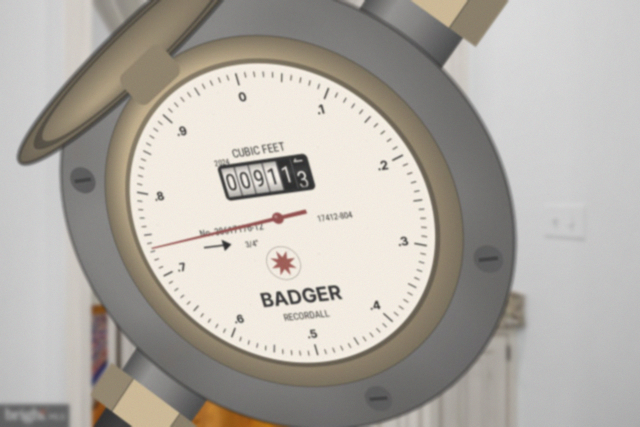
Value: 9112.73 ft³
